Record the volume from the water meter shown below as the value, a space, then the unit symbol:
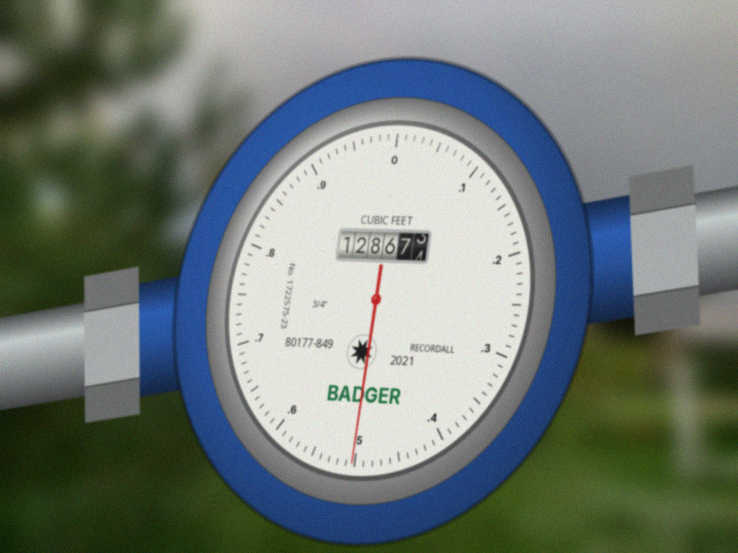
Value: 128673.50 ft³
